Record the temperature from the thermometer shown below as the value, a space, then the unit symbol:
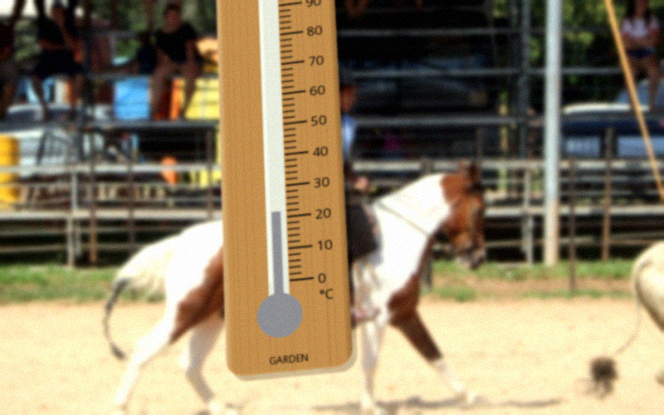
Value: 22 °C
